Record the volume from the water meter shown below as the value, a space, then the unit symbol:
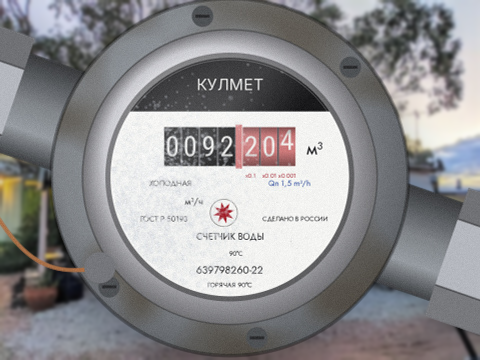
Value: 92.204 m³
